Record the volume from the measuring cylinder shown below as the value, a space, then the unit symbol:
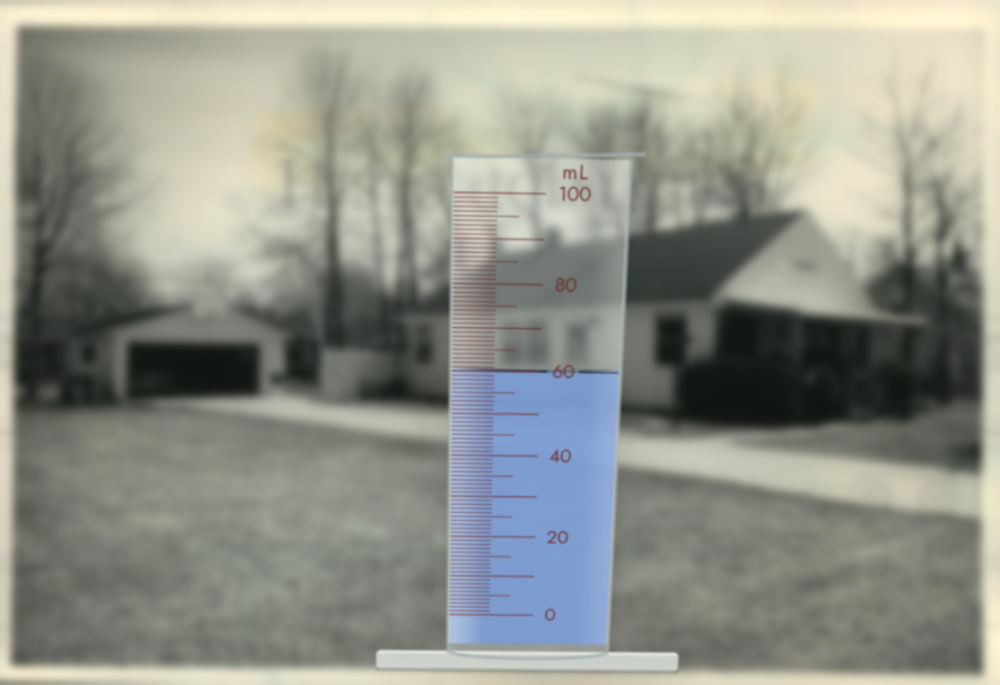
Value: 60 mL
